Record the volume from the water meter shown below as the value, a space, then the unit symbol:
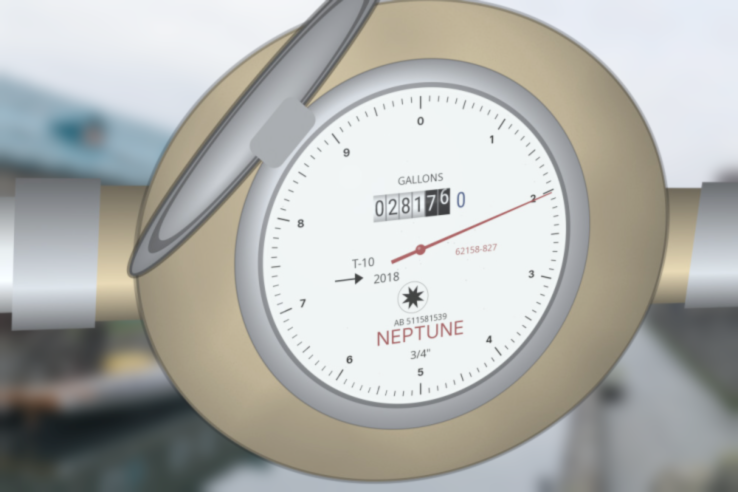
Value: 281762.0 gal
